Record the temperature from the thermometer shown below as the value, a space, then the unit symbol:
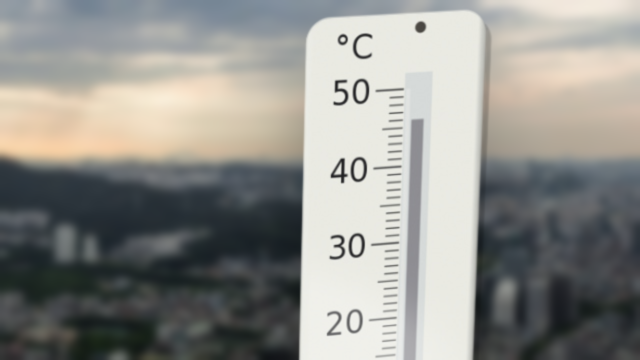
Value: 46 °C
